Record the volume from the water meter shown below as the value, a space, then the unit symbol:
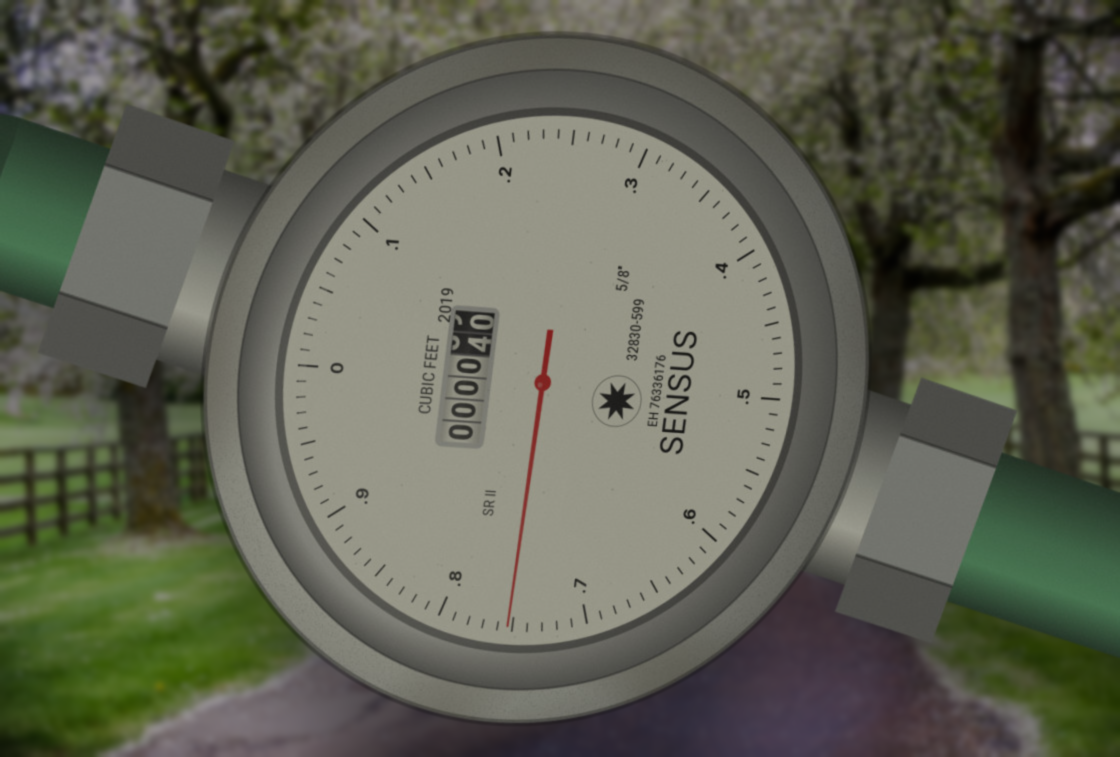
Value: 39.75 ft³
